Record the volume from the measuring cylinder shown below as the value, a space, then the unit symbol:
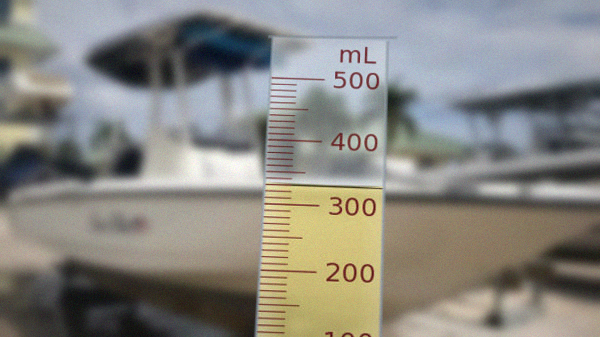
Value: 330 mL
